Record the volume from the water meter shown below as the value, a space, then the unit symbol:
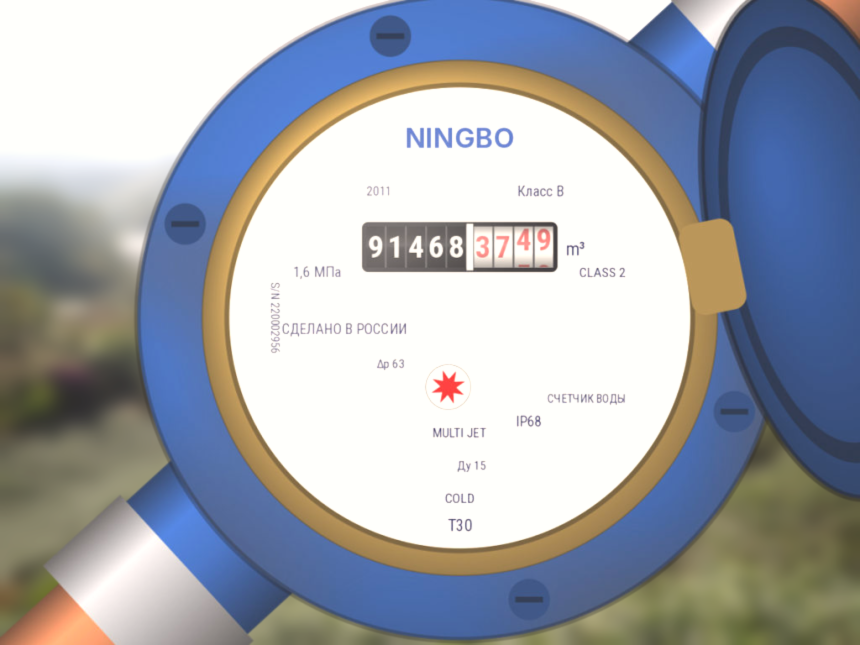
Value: 91468.3749 m³
